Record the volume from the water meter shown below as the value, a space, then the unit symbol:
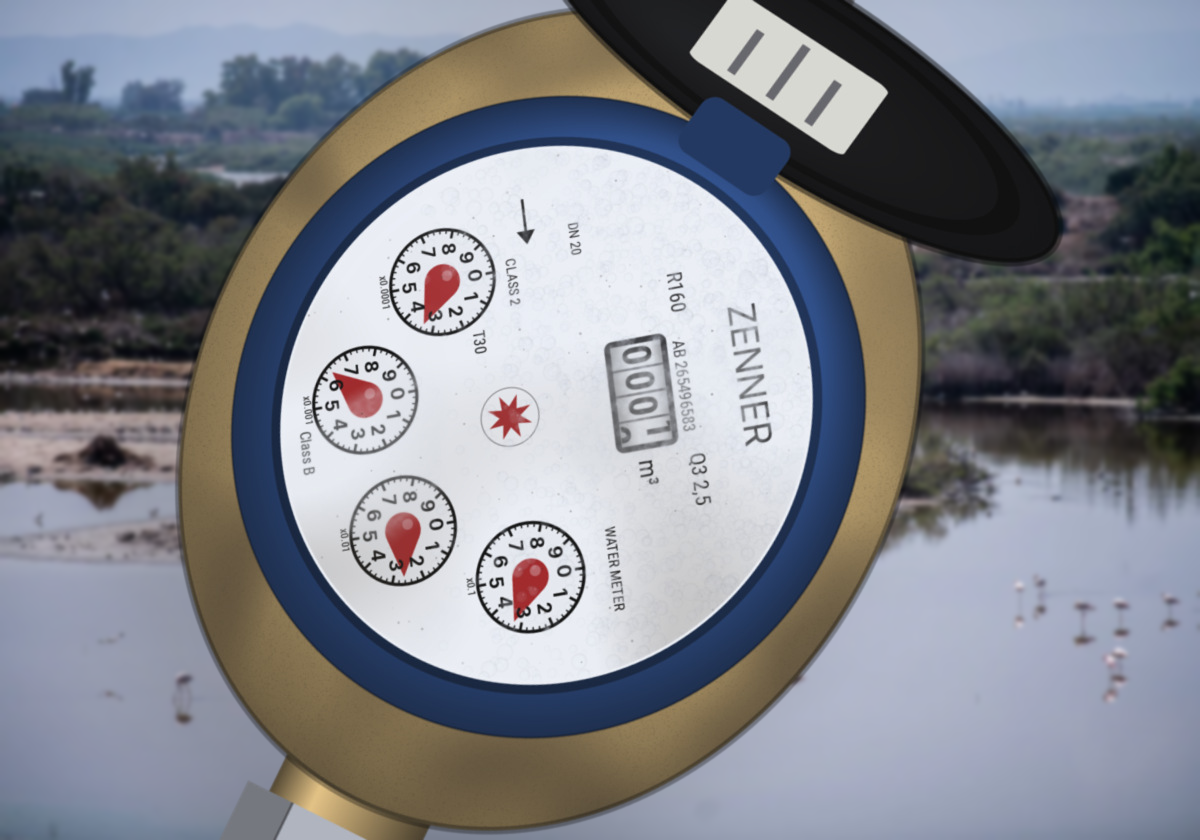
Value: 1.3263 m³
